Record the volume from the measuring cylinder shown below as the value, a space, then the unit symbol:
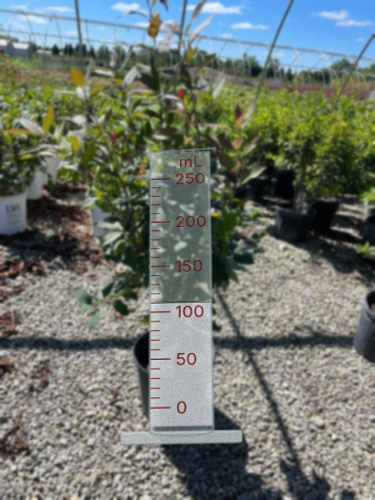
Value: 110 mL
